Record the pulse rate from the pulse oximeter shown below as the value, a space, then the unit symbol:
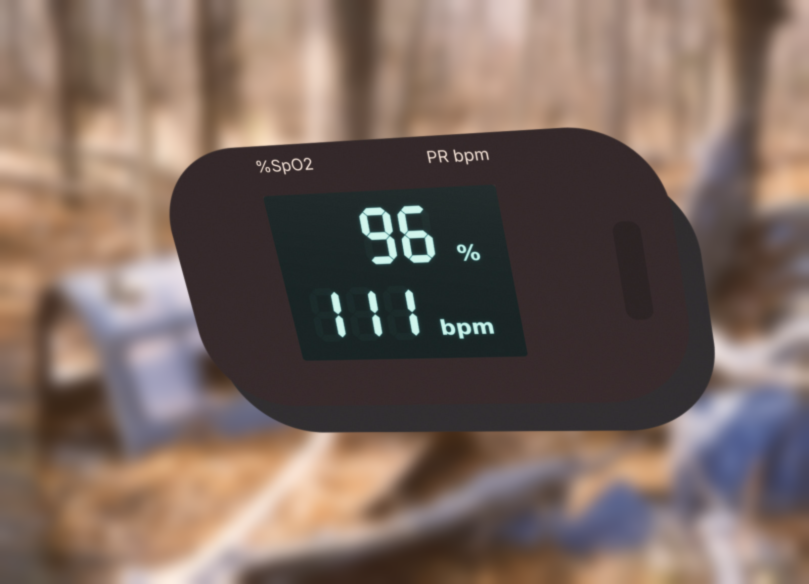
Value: 111 bpm
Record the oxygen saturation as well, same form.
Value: 96 %
